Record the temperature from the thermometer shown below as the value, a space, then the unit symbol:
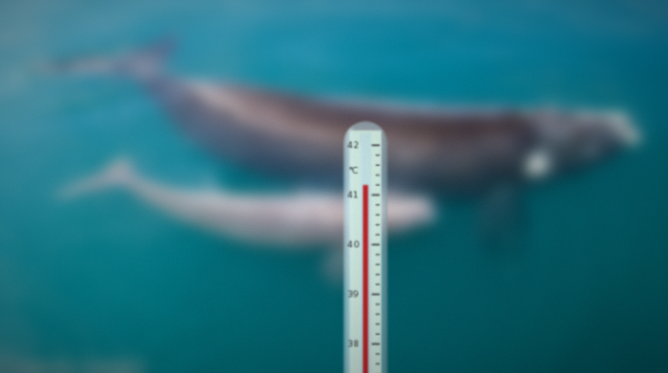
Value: 41.2 °C
